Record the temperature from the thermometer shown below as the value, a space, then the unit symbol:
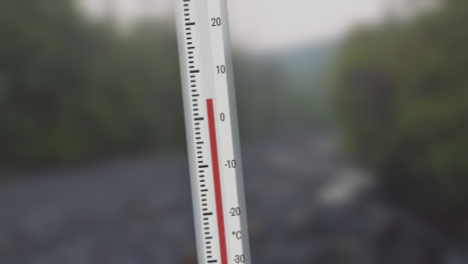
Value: 4 °C
